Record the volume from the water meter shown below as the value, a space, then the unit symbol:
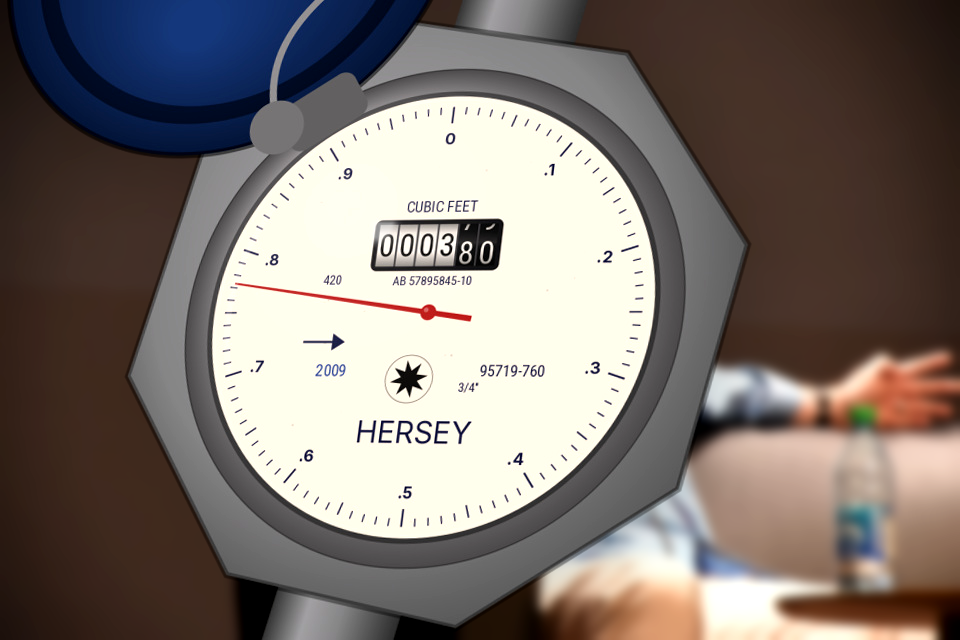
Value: 379.77 ft³
